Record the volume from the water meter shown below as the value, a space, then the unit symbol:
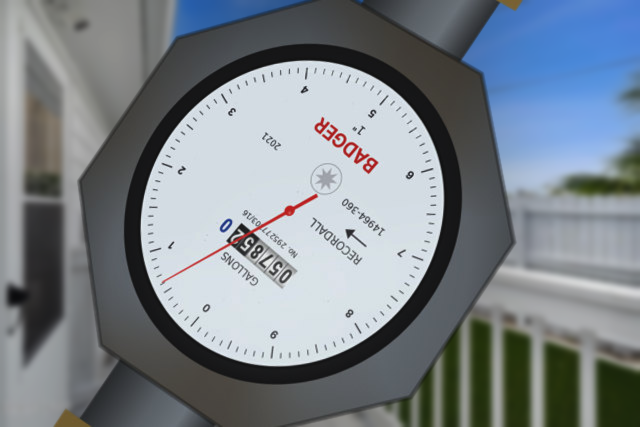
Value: 578520.6 gal
